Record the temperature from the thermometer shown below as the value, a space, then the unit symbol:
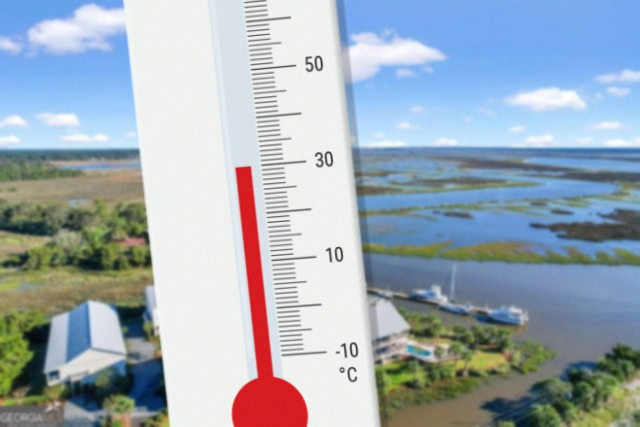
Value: 30 °C
